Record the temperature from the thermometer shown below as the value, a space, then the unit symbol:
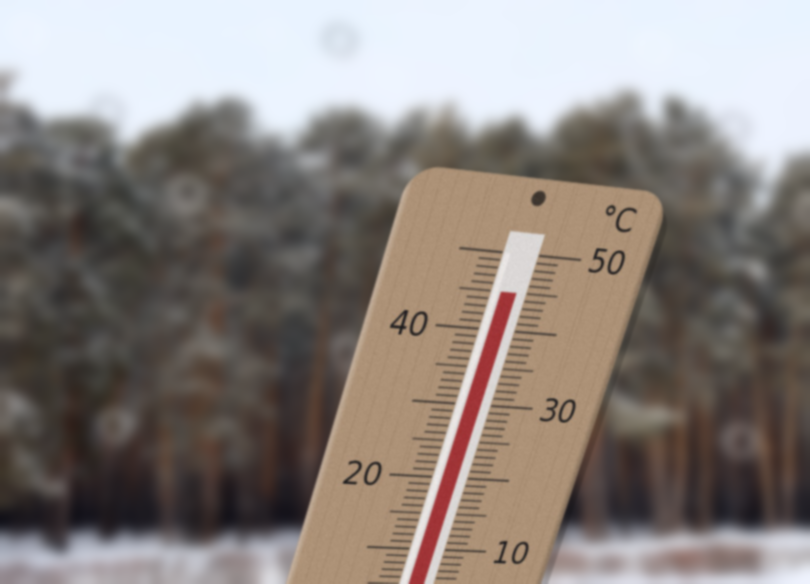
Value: 45 °C
